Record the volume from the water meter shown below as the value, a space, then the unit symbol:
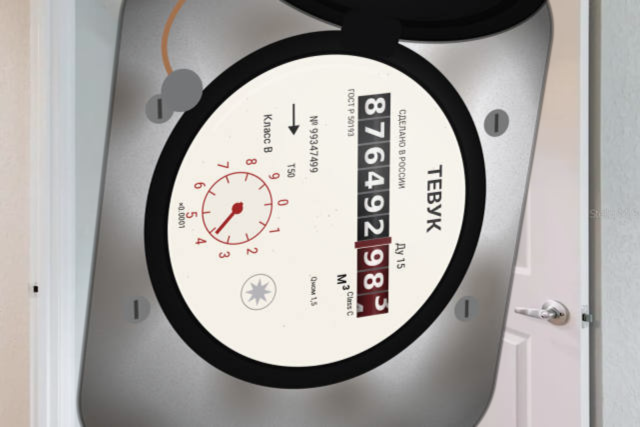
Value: 876492.9833 m³
